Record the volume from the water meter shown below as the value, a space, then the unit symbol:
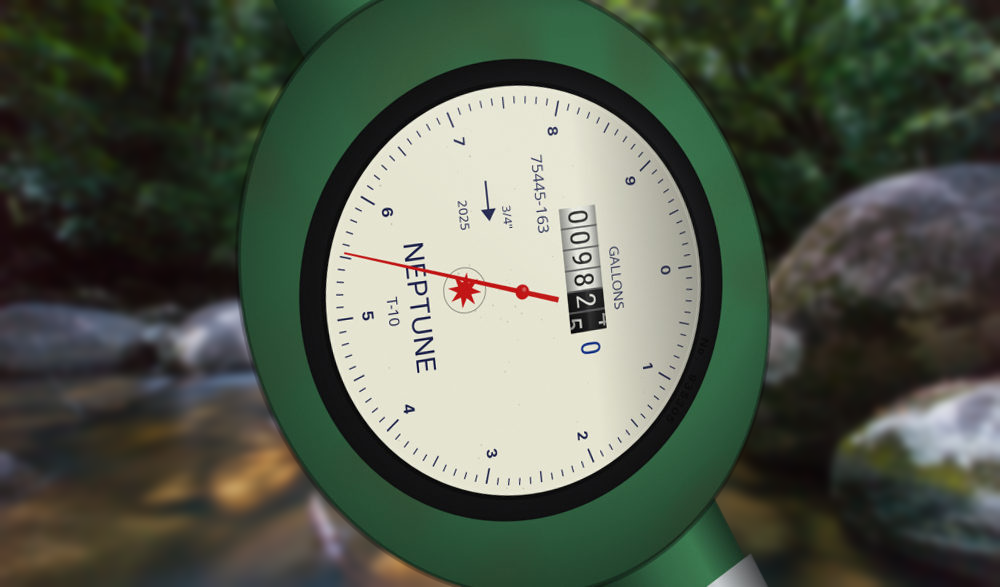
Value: 98245.5 gal
